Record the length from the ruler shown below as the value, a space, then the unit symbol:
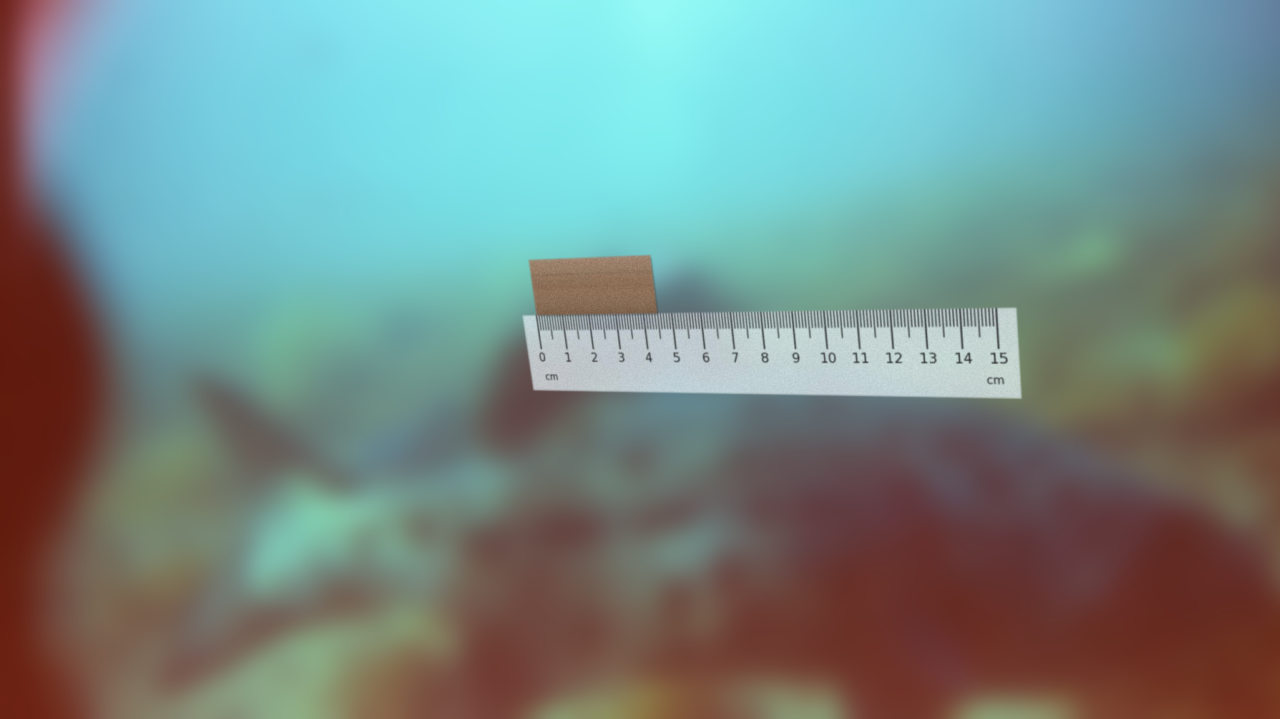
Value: 4.5 cm
